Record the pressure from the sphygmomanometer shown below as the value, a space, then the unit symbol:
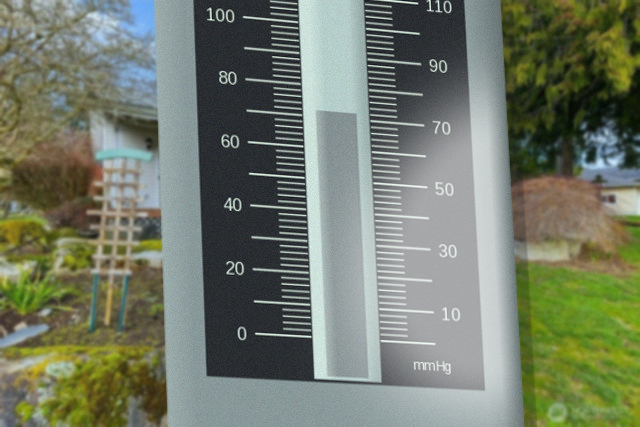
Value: 72 mmHg
